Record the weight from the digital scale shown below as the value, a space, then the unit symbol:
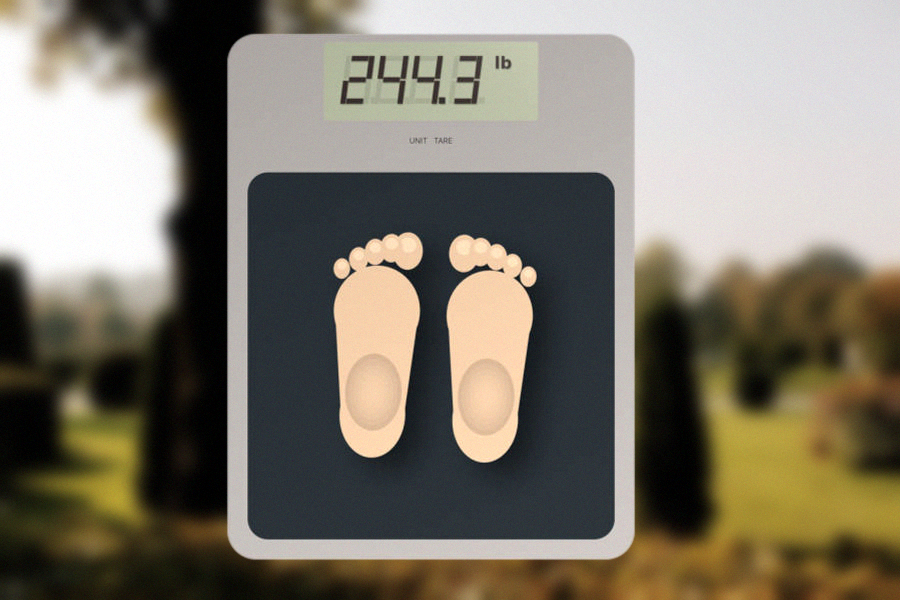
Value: 244.3 lb
